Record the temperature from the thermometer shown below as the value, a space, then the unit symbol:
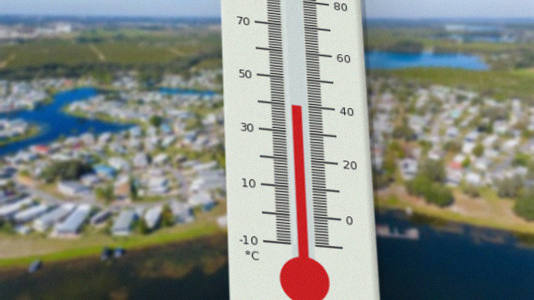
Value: 40 °C
